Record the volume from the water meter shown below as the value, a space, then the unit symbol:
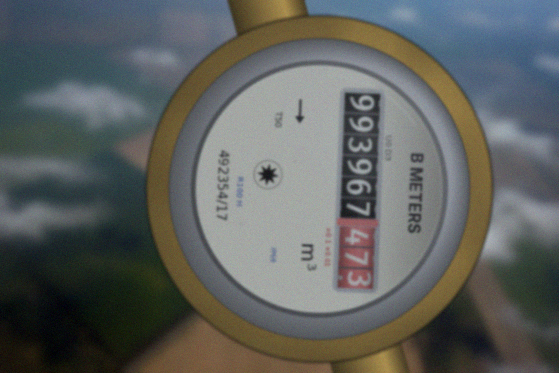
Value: 993967.473 m³
